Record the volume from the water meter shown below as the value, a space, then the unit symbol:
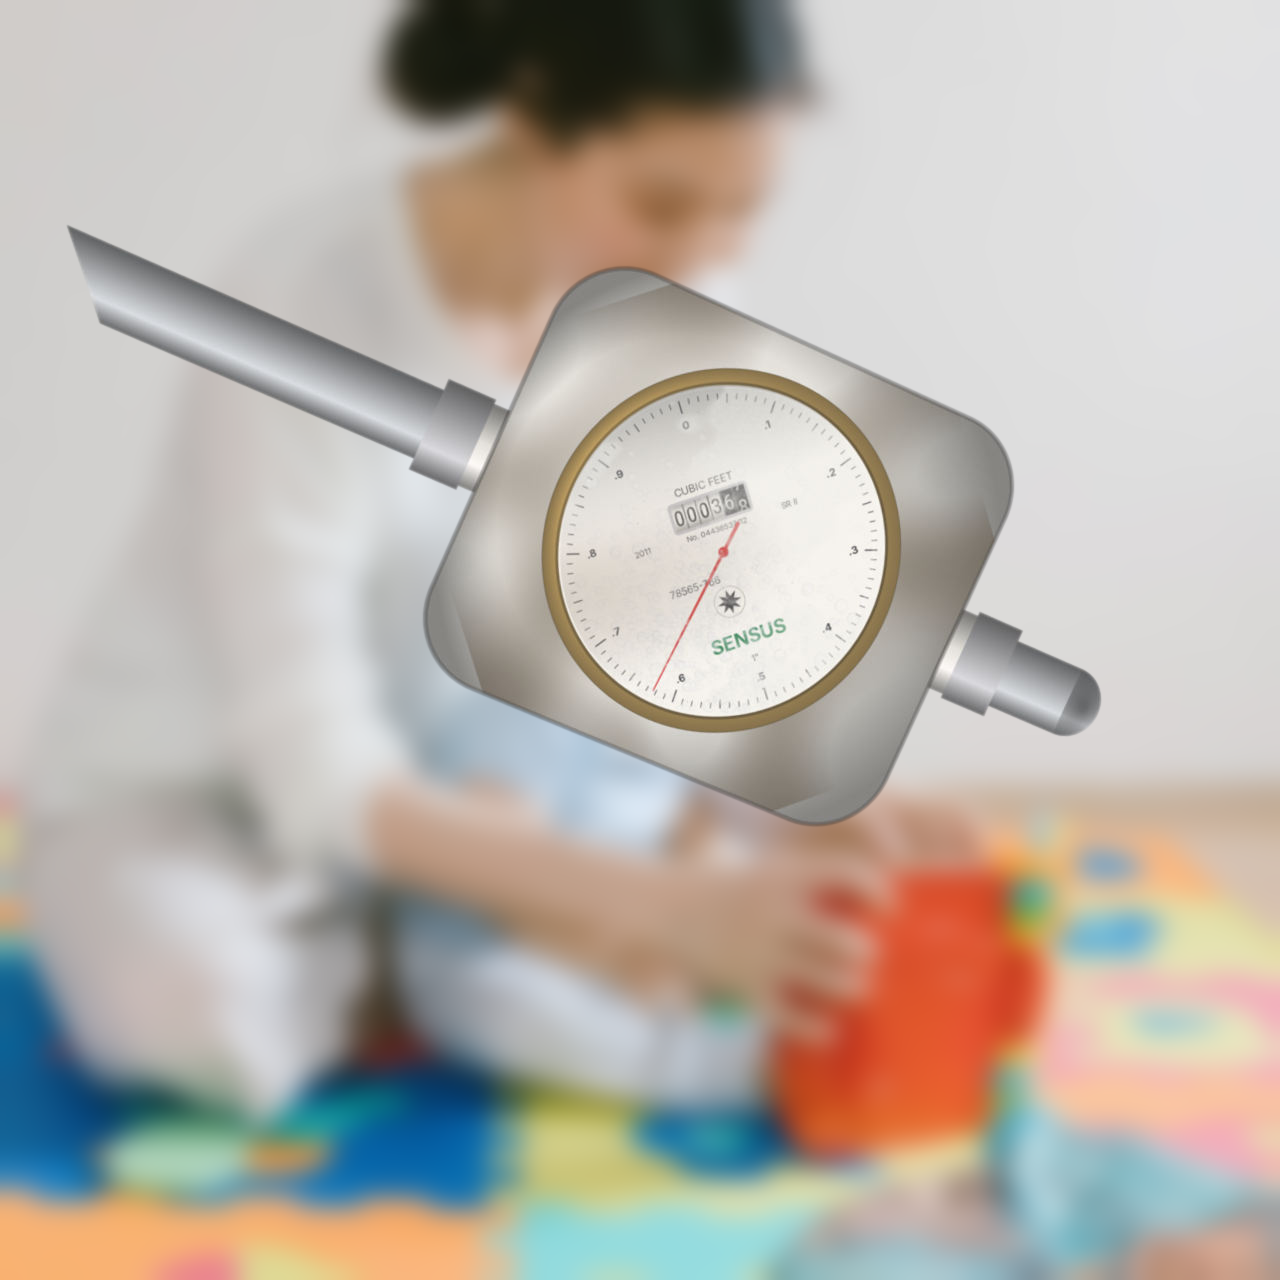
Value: 367.62 ft³
